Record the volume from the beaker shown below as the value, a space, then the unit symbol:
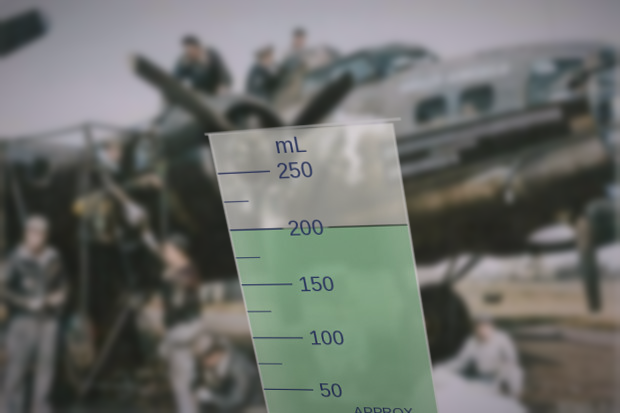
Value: 200 mL
